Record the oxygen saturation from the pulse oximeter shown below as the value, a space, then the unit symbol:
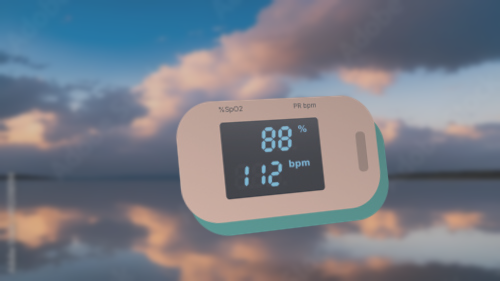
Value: 88 %
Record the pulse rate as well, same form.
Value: 112 bpm
